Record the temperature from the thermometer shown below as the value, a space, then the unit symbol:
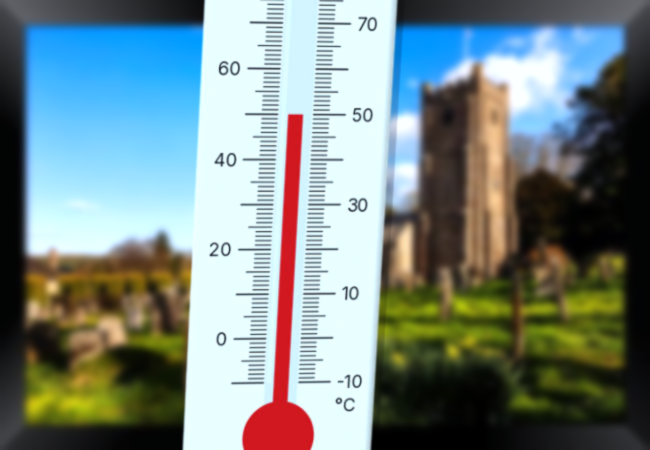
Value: 50 °C
